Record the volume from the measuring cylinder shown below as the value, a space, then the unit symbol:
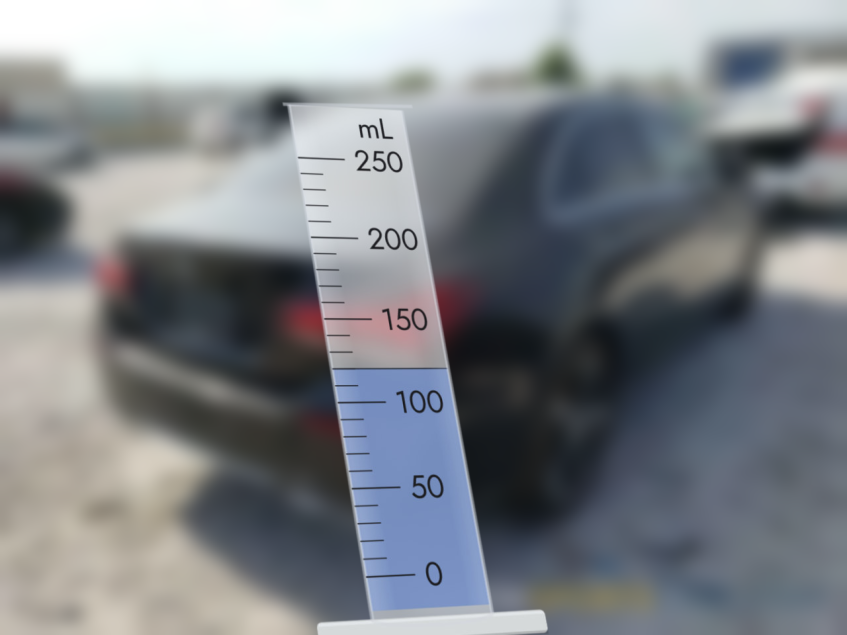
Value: 120 mL
